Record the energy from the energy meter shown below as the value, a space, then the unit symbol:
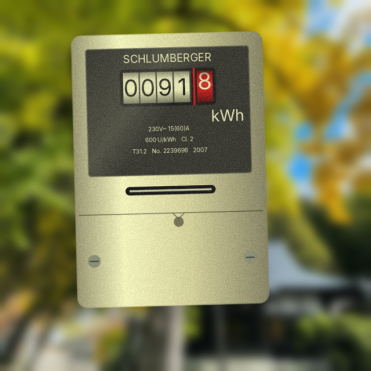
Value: 91.8 kWh
